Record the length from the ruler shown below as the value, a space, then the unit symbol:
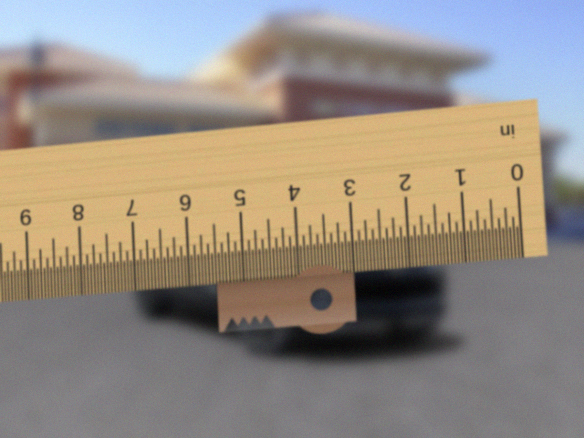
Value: 2.5 in
